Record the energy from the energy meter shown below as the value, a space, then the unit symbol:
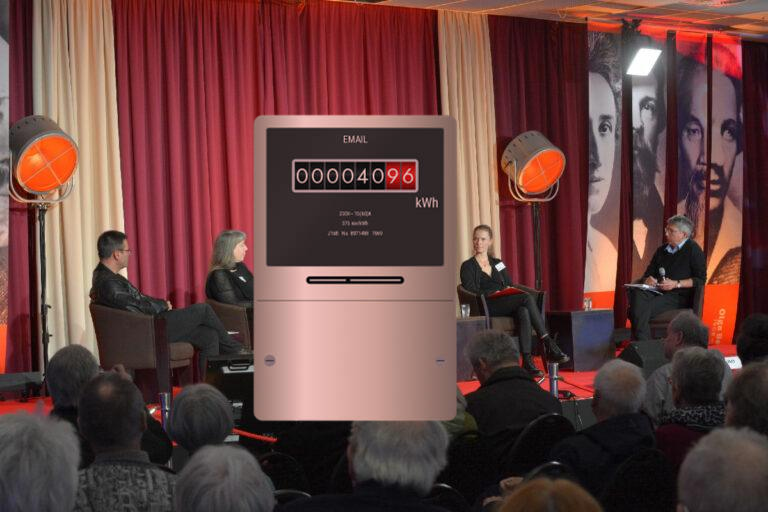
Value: 40.96 kWh
